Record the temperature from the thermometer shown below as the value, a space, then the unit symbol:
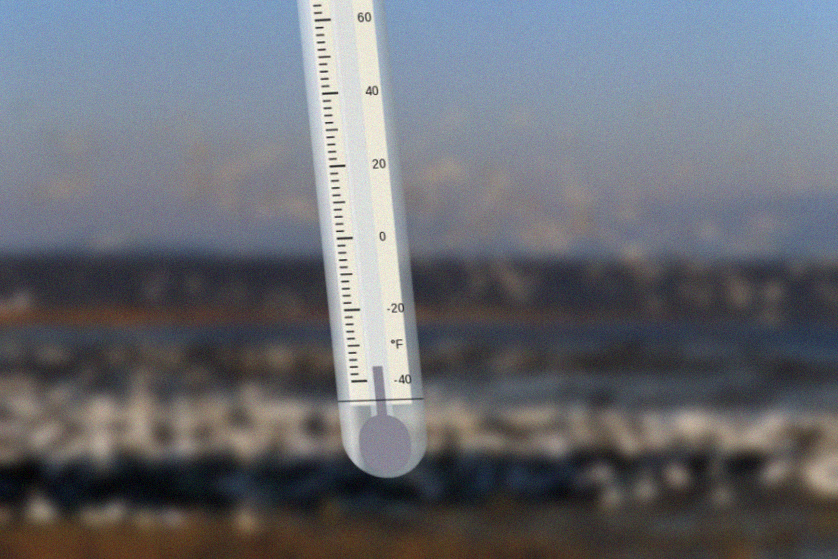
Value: -36 °F
